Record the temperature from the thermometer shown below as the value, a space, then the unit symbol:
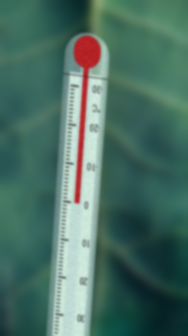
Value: 0 °C
